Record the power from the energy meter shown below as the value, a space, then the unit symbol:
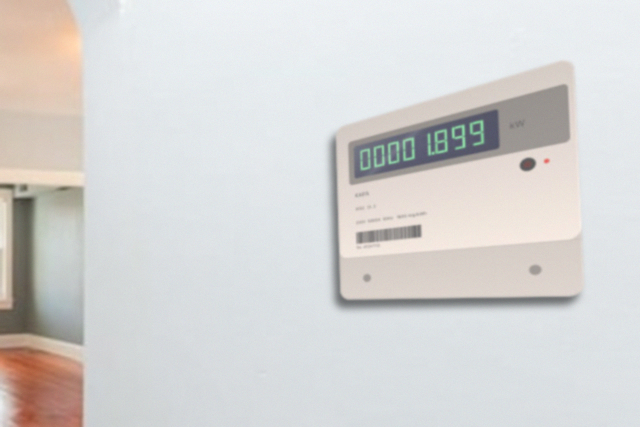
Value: 1.899 kW
